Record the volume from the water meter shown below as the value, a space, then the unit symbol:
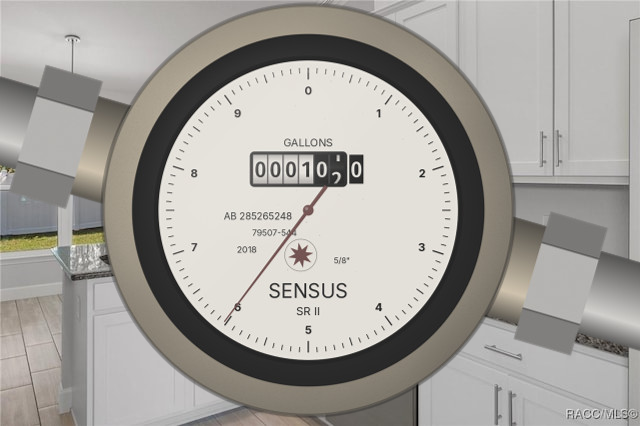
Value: 1016.0 gal
